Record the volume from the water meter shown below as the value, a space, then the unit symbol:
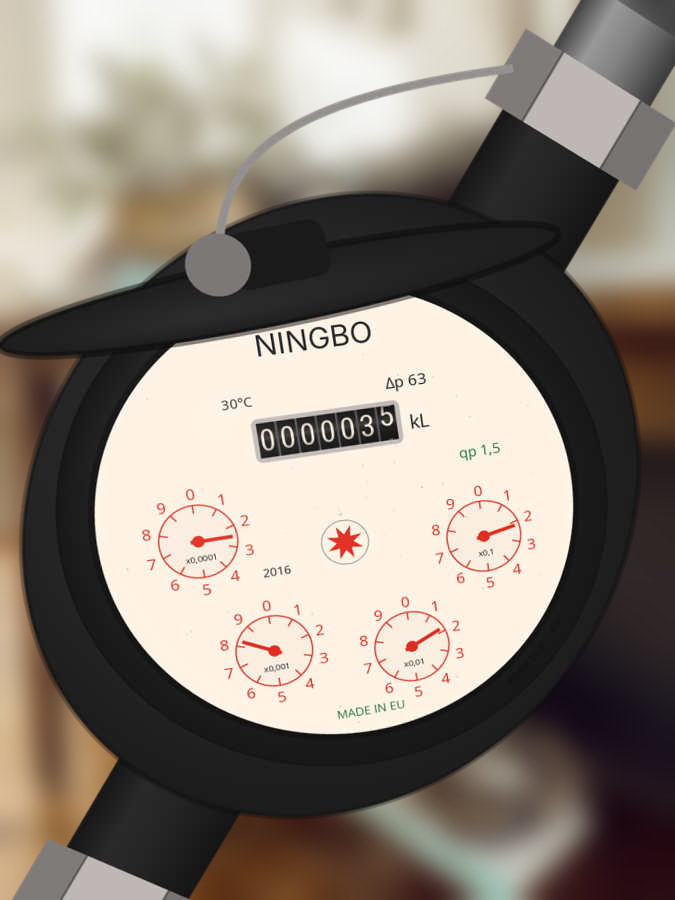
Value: 35.2182 kL
